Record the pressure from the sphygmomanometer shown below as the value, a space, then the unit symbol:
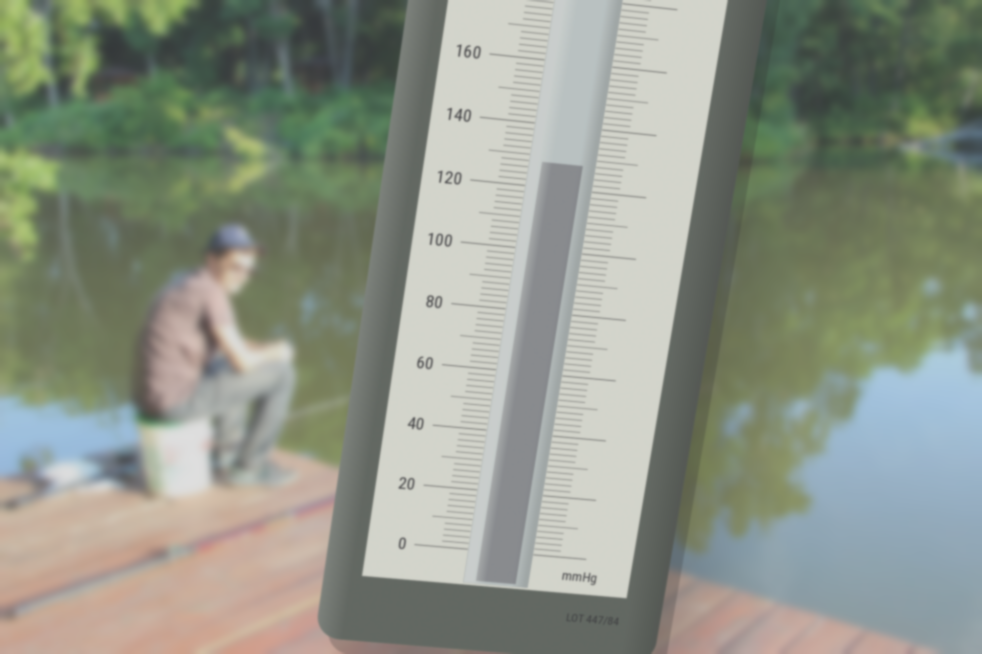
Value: 128 mmHg
